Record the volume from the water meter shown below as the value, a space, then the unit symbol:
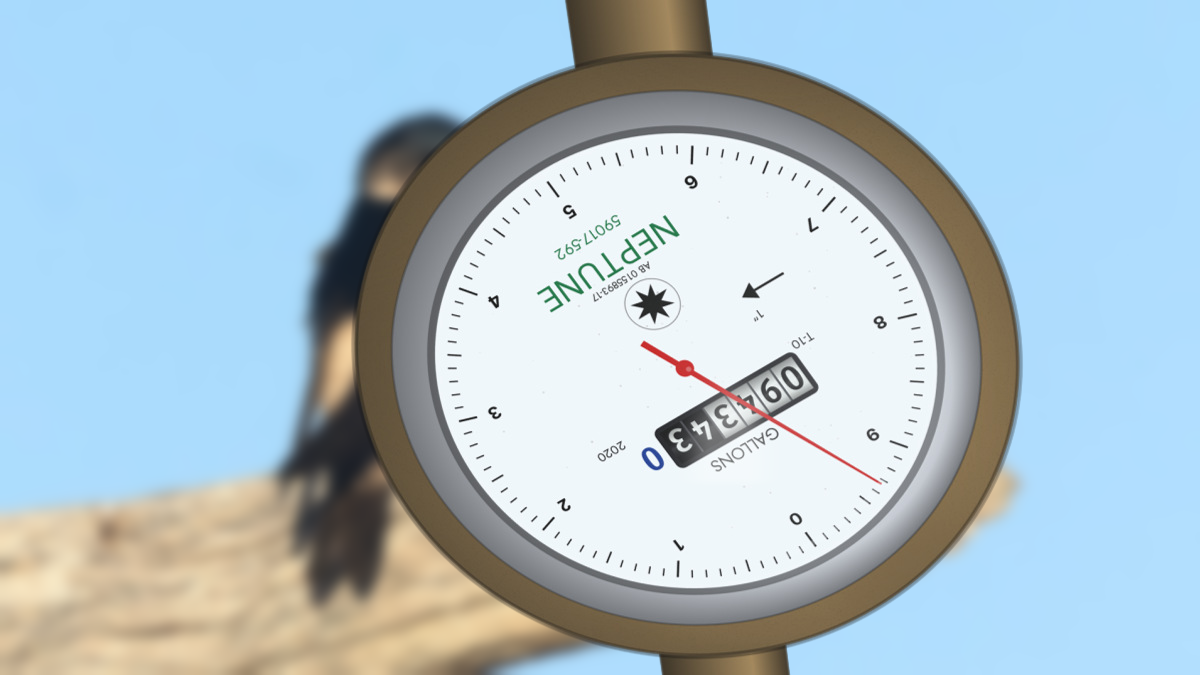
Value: 943429.3 gal
